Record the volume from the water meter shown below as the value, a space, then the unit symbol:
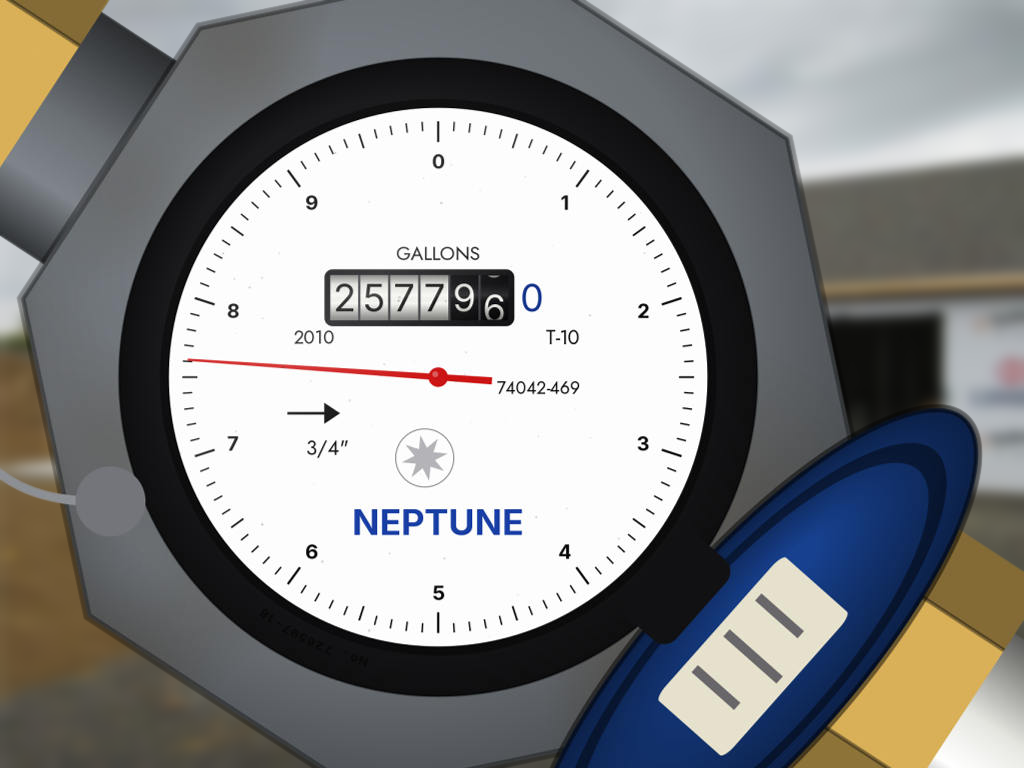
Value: 2577957.6 gal
